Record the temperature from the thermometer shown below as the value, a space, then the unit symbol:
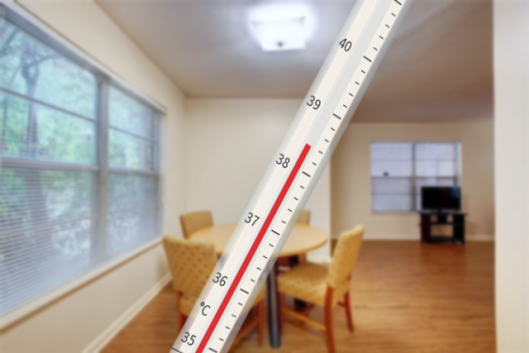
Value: 38.4 °C
